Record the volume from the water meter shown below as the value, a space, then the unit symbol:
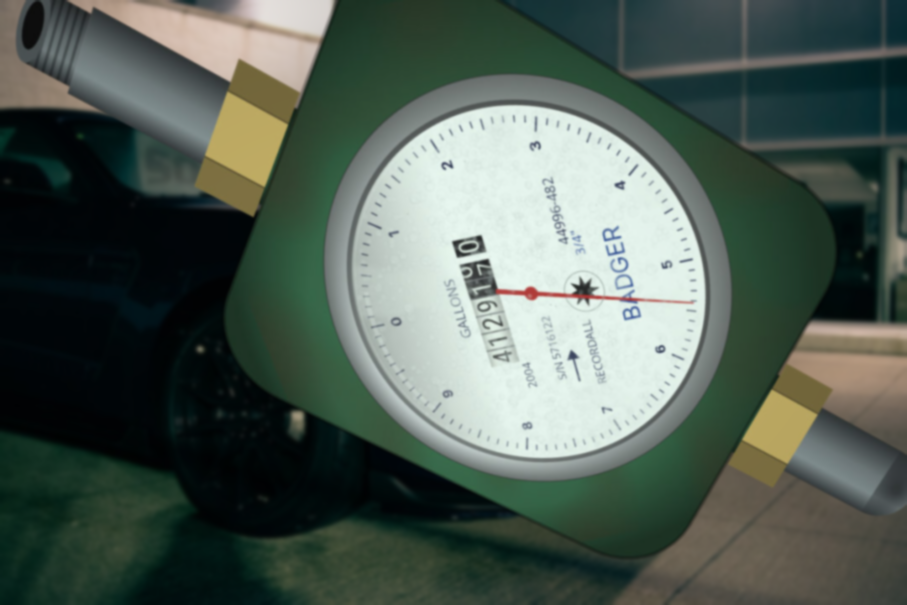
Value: 4129165.4 gal
